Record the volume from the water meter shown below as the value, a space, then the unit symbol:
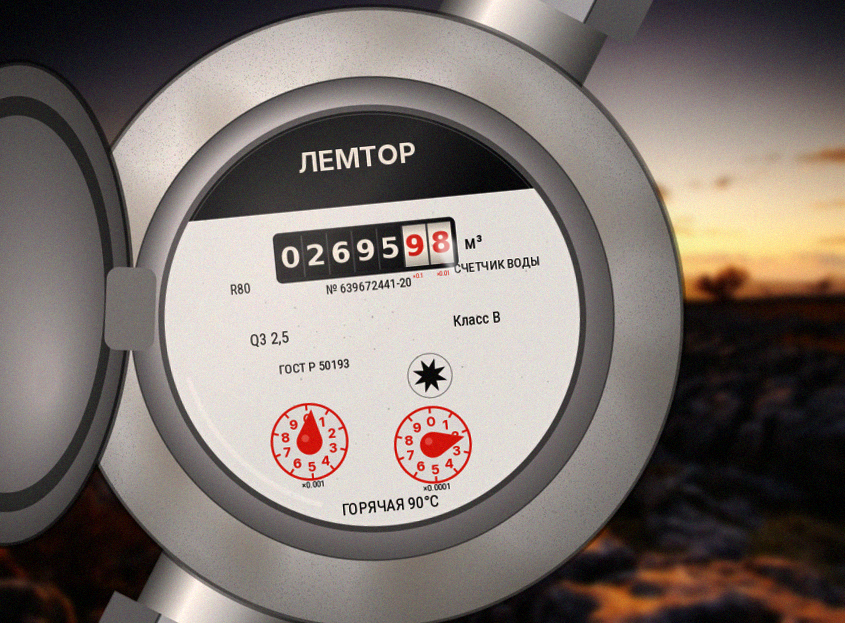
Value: 2695.9802 m³
